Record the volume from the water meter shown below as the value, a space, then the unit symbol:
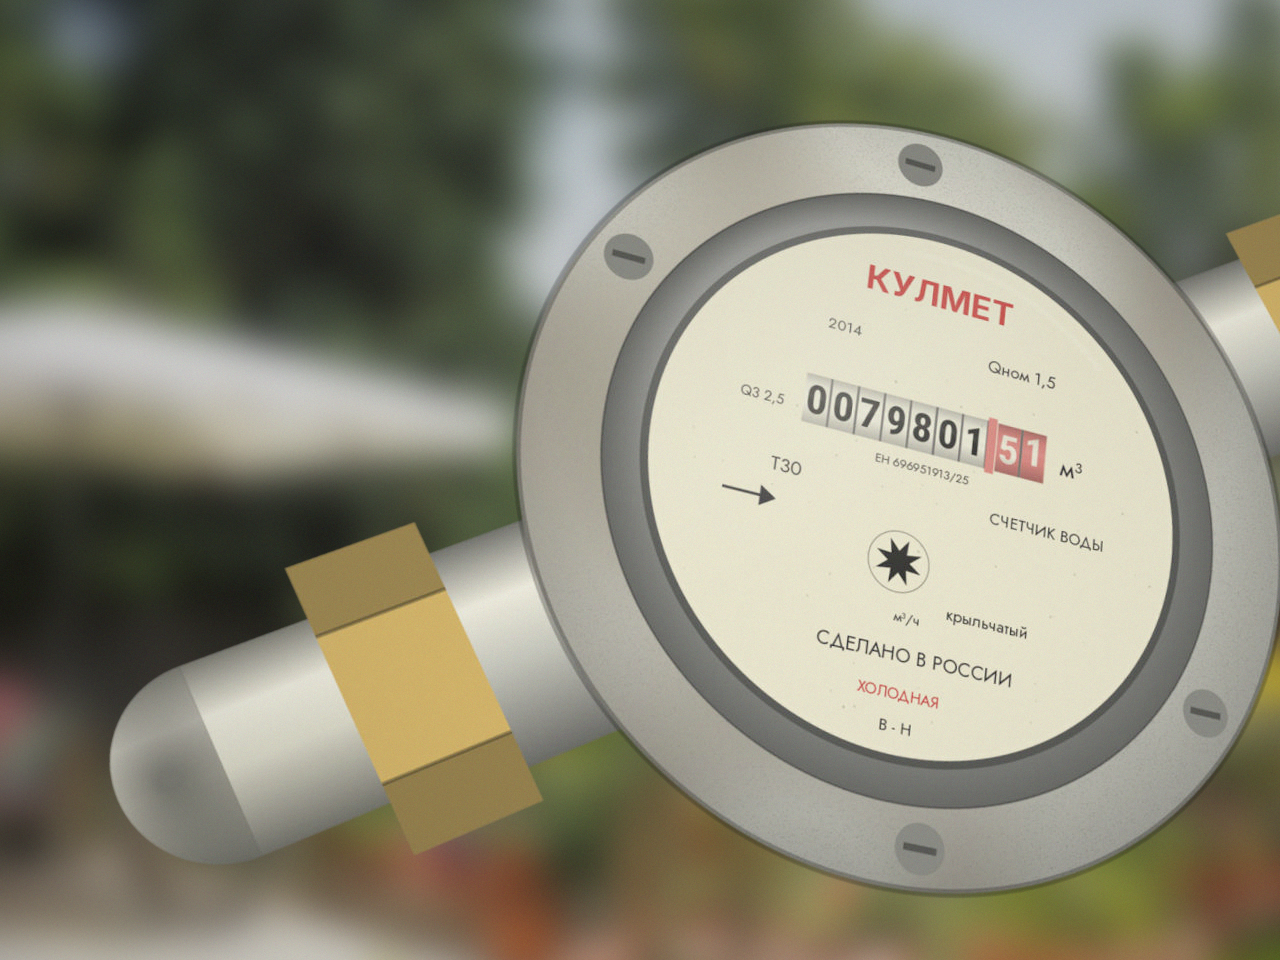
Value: 79801.51 m³
